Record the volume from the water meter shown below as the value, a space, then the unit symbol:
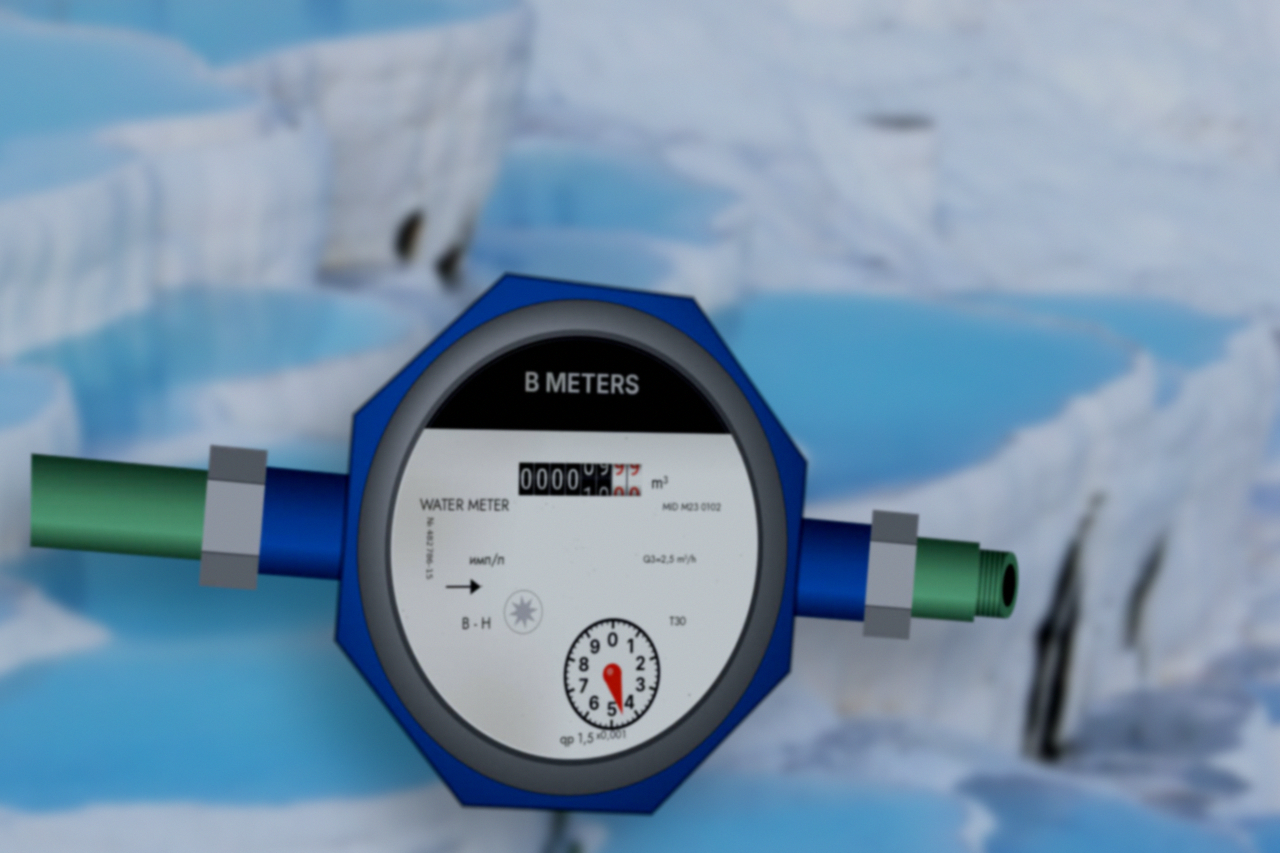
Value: 9.994 m³
